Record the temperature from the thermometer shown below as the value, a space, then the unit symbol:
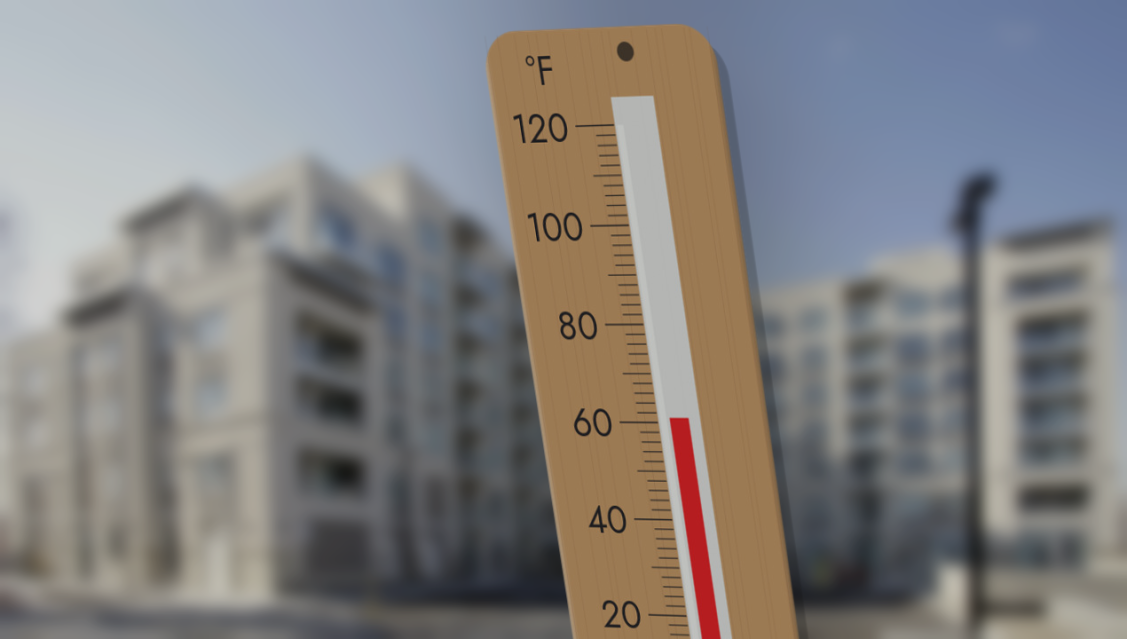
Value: 61 °F
